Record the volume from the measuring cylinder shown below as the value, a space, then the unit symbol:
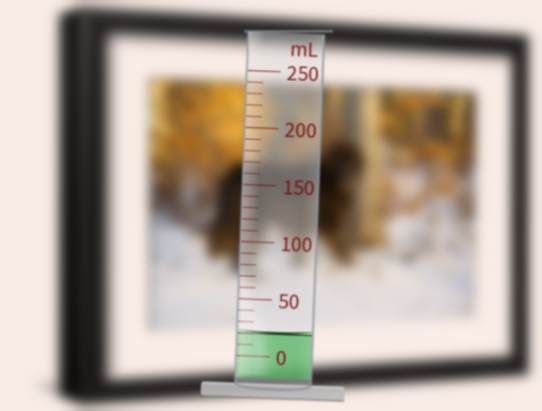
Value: 20 mL
